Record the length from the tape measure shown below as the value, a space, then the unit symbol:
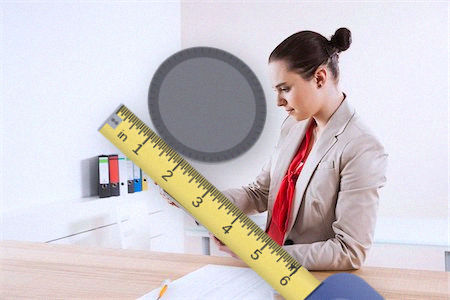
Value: 3 in
